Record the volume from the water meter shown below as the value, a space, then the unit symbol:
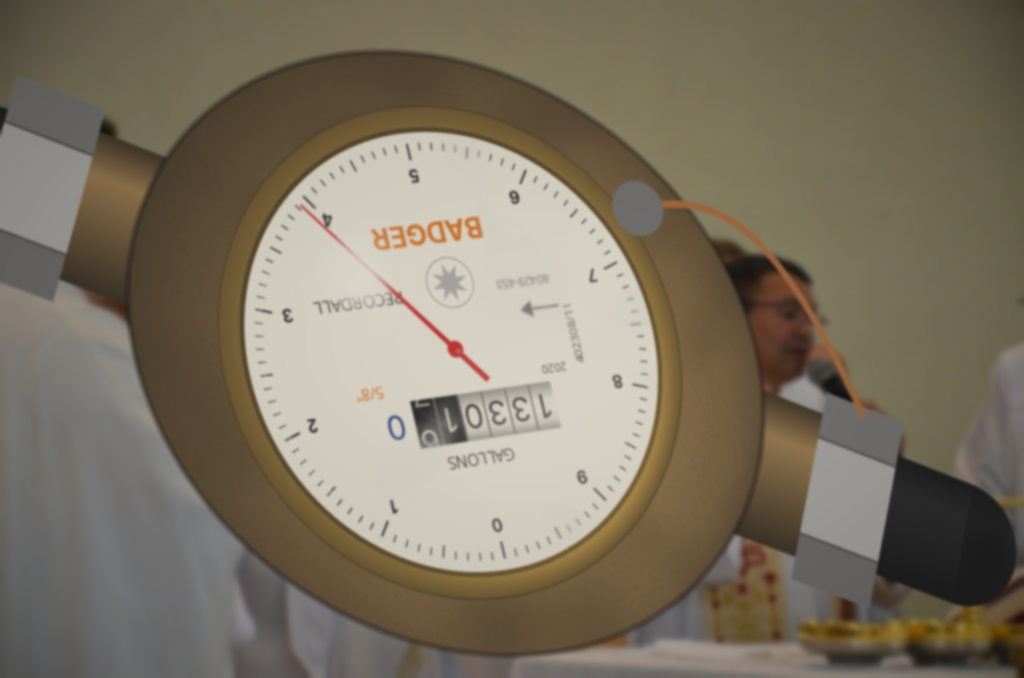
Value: 1330163.9 gal
